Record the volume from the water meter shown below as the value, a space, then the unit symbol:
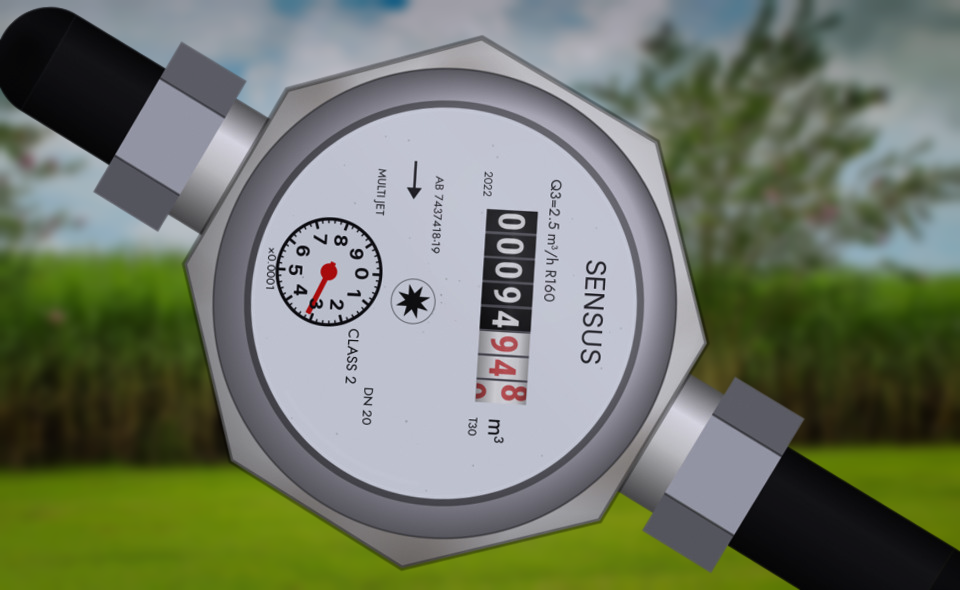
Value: 94.9483 m³
